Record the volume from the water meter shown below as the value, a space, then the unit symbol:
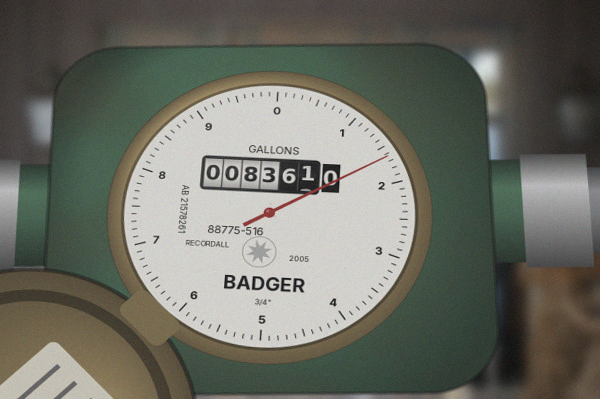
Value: 83611.6 gal
